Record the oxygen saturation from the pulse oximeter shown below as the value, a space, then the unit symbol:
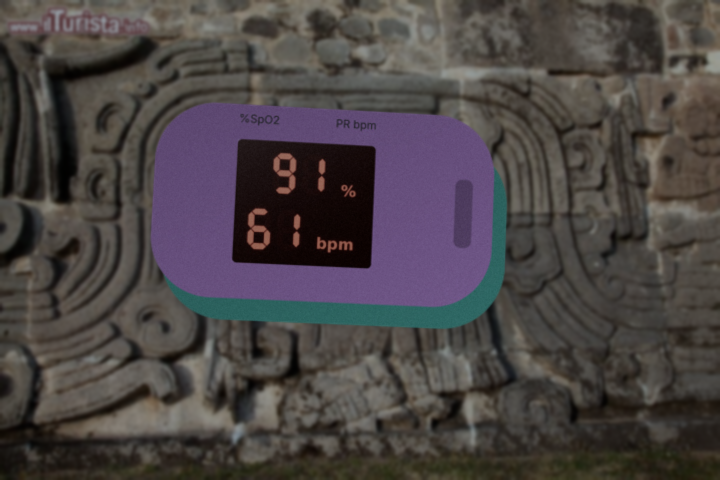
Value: 91 %
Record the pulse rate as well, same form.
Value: 61 bpm
